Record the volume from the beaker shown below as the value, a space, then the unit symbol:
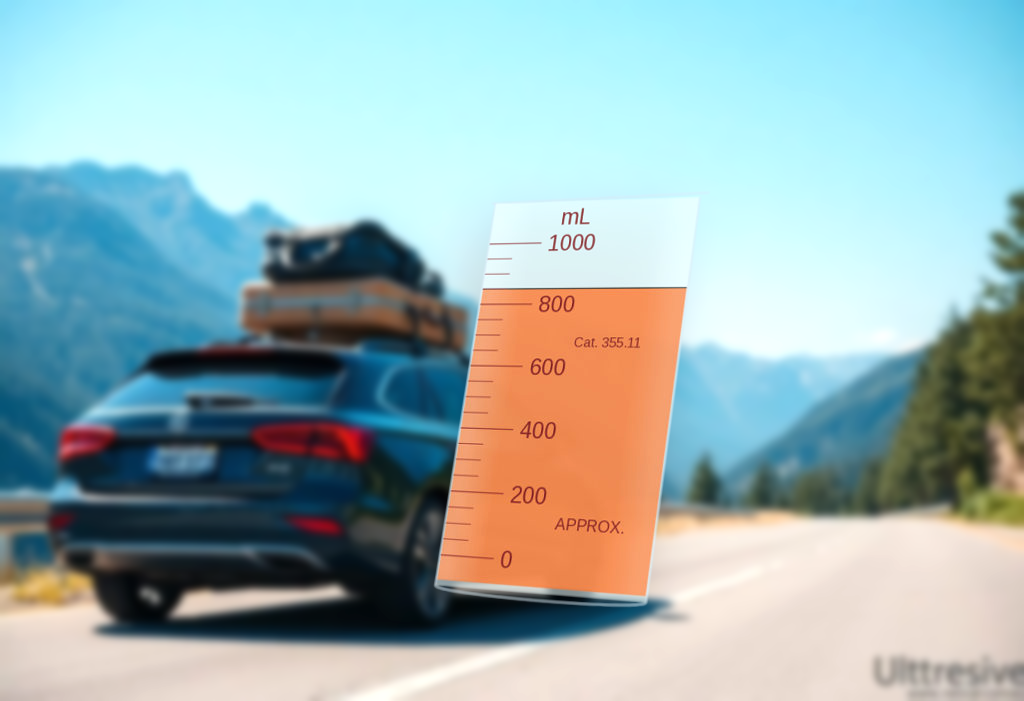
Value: 850 mL
